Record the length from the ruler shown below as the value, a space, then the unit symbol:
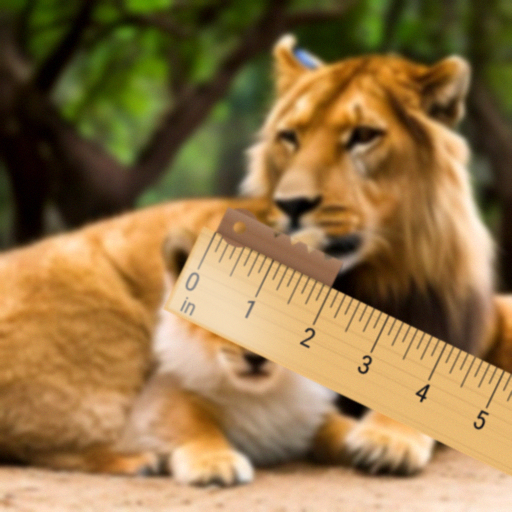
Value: 2 in
